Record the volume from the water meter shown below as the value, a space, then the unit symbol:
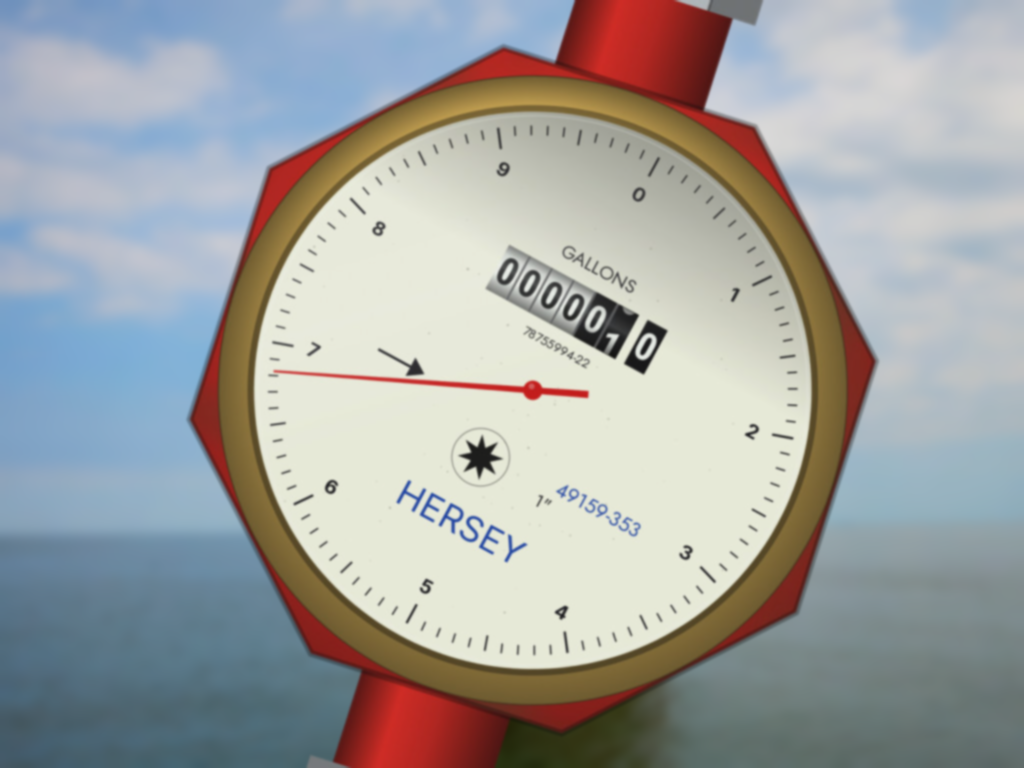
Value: 6.8 gal
